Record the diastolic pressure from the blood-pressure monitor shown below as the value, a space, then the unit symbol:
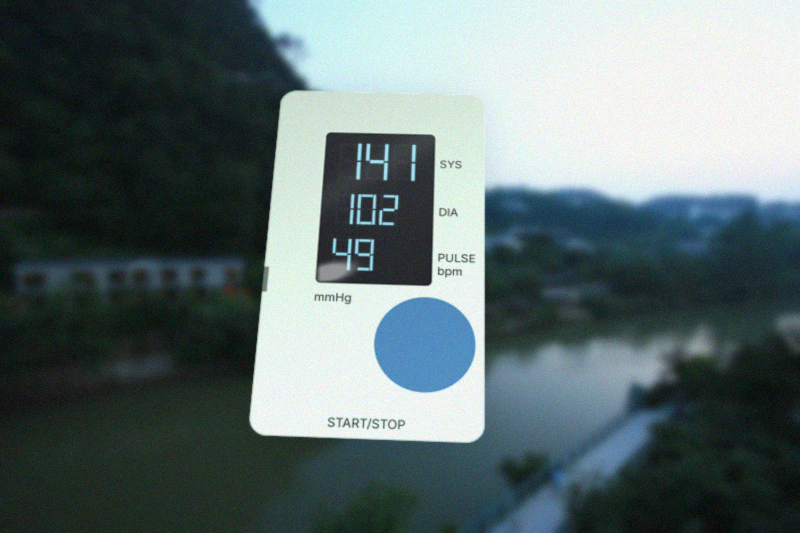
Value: 102 mmHg
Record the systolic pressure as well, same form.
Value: 141 mmHg
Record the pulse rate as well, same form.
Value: 49 bpm
